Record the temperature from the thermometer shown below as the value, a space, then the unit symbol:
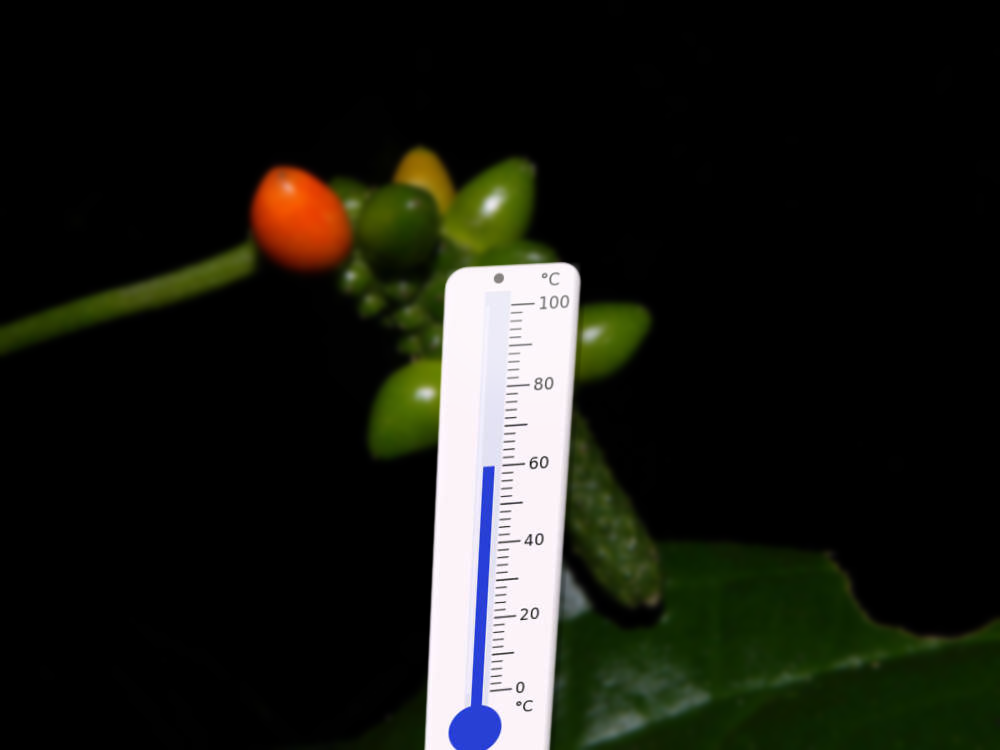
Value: 60 °C
